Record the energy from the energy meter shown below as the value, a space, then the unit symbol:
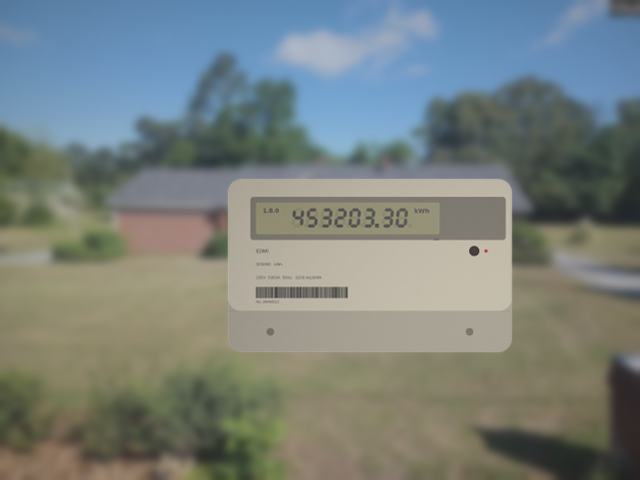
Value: 453203.30 kWh
